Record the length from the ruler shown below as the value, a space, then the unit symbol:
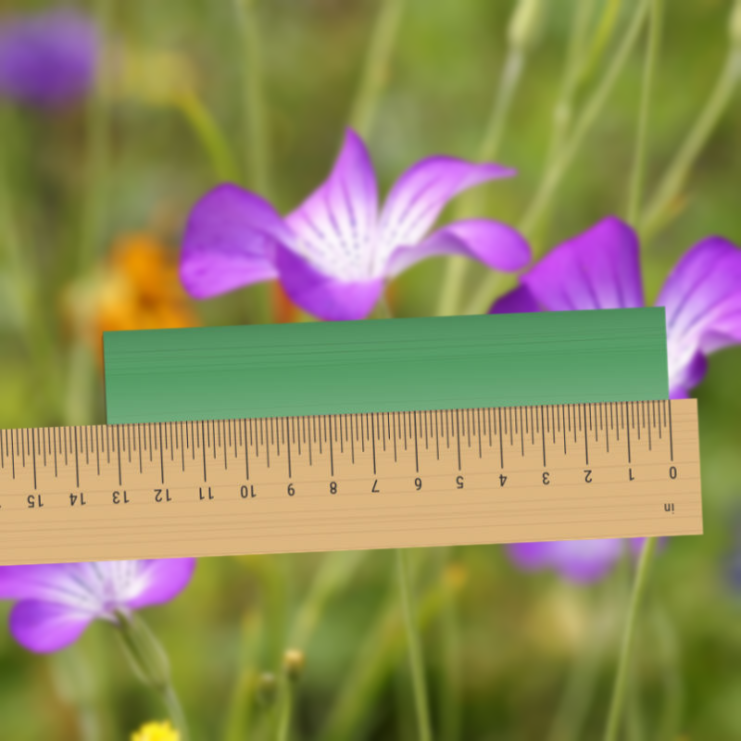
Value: 13.25 in
